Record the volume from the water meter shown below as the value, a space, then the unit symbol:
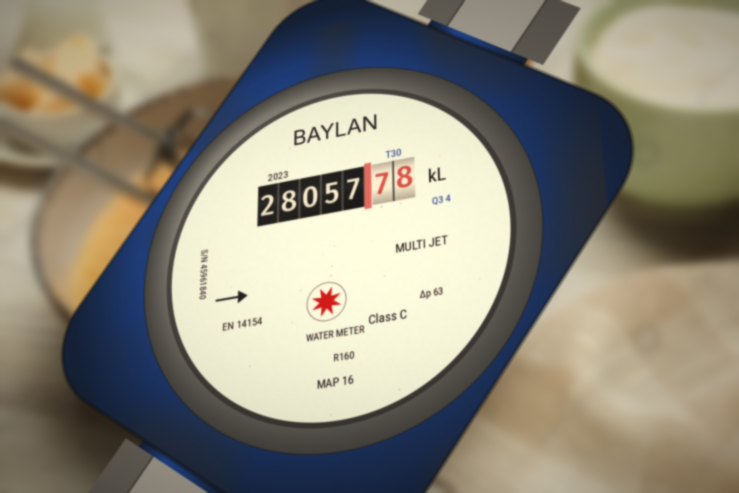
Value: 28057.78 kL
